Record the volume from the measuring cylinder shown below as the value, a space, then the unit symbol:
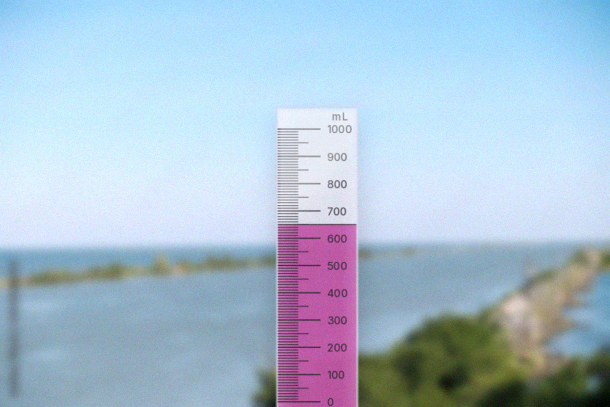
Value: 650 mL
